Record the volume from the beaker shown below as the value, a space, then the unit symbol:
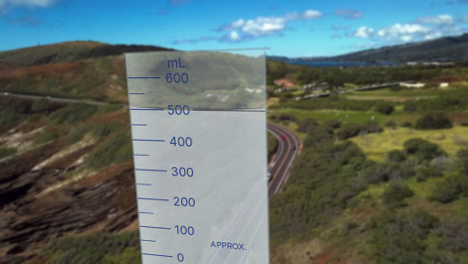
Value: 500 mL
